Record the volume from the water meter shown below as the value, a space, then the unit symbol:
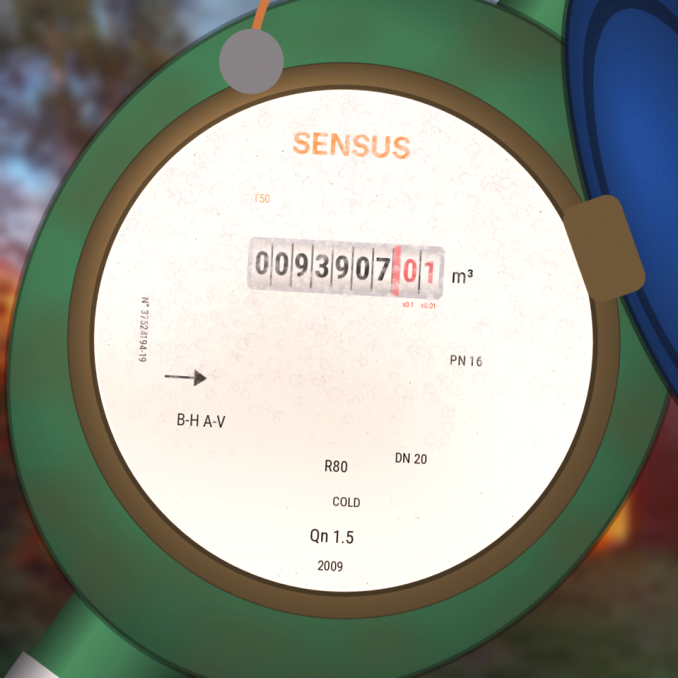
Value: 93907.01 m³
